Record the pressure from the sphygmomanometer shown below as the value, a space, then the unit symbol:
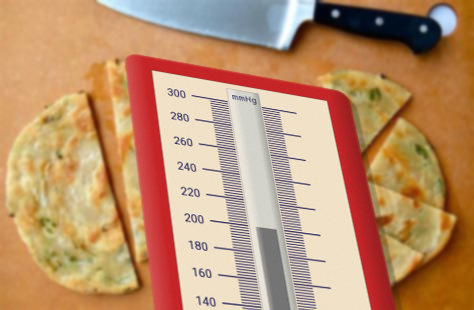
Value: 200 mmHg
